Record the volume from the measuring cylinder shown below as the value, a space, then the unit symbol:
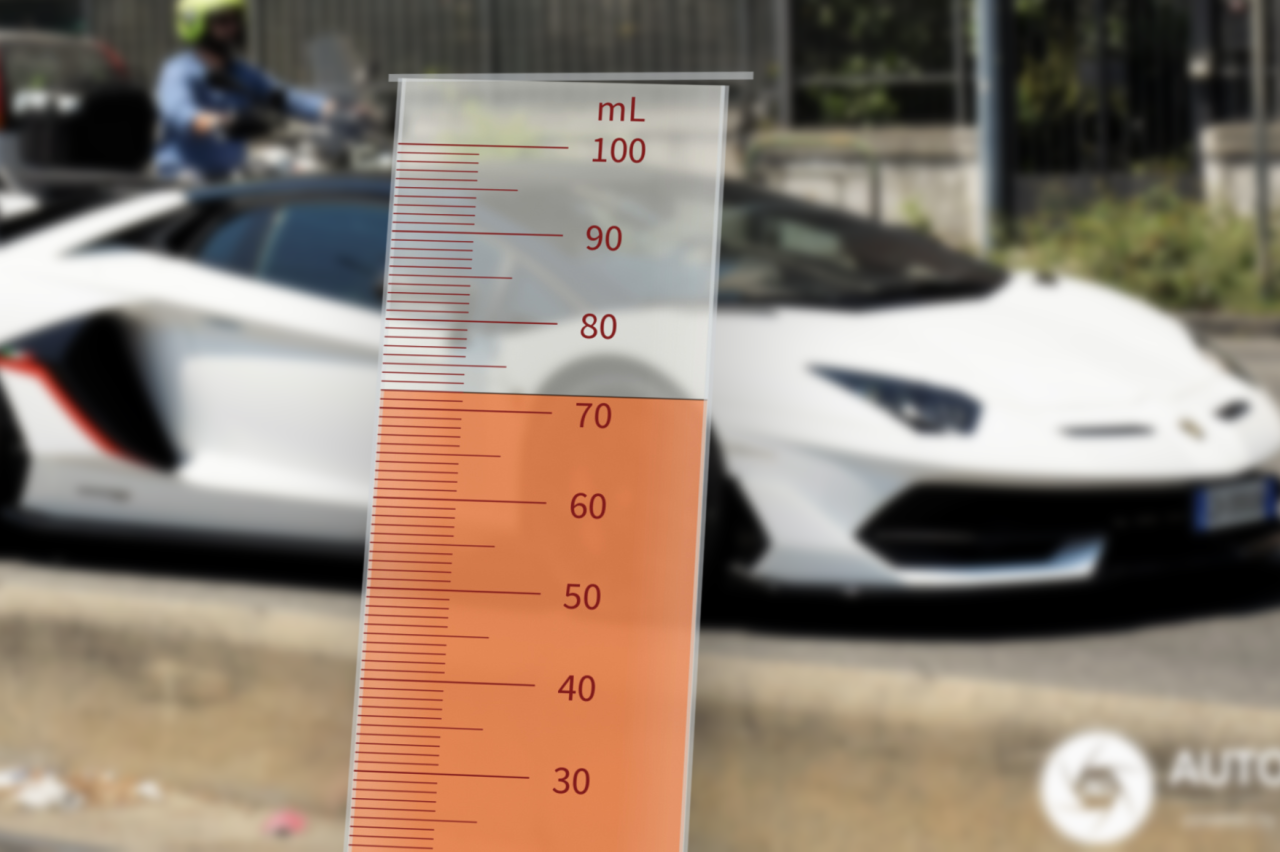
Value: 72 mL
